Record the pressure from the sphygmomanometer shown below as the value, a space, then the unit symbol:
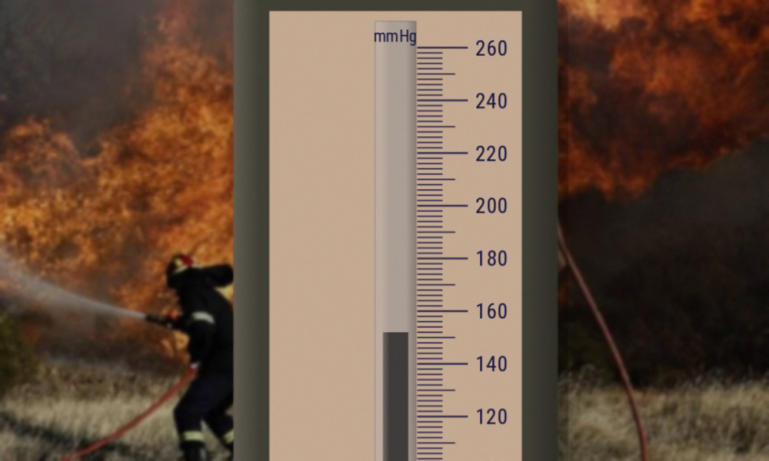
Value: 152 mmHg
